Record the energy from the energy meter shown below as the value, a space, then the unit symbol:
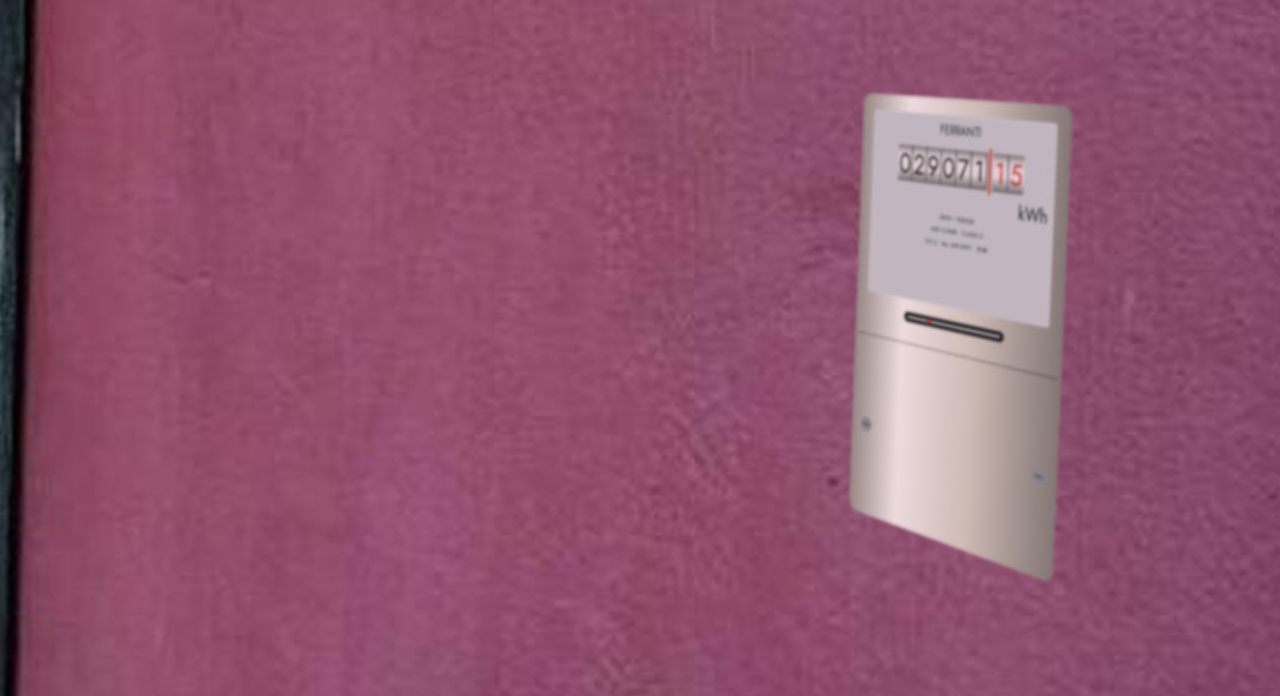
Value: 29071.15 kWh
